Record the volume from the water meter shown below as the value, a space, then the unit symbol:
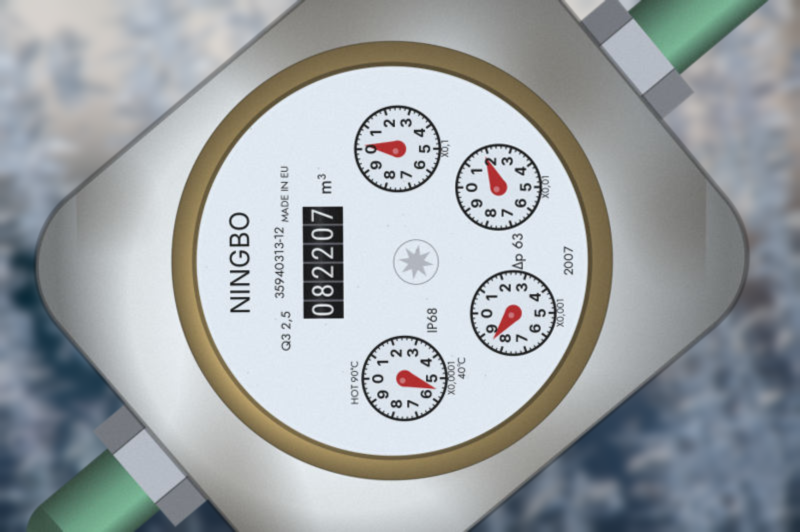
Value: 82207.0185 m³
